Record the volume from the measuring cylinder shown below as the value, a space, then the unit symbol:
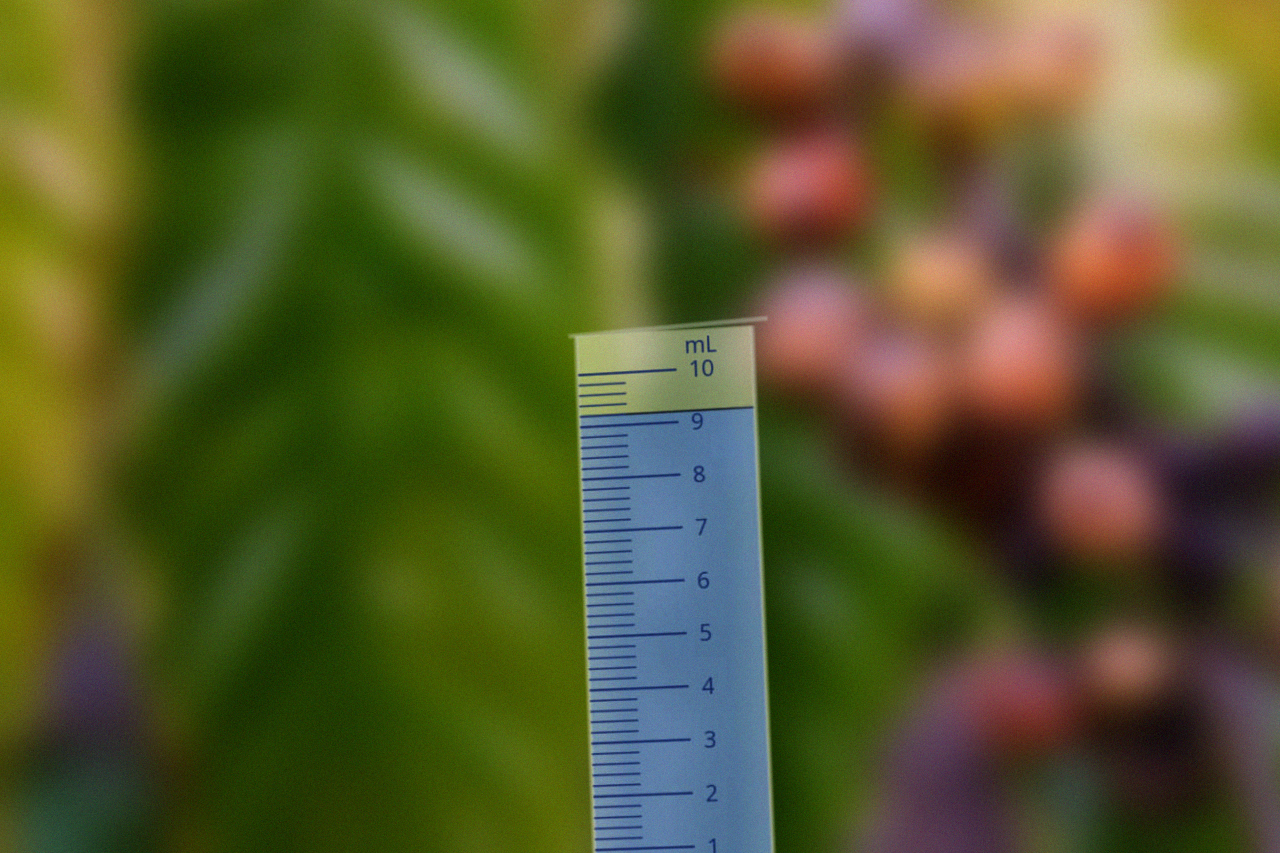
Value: 9.2 mL
